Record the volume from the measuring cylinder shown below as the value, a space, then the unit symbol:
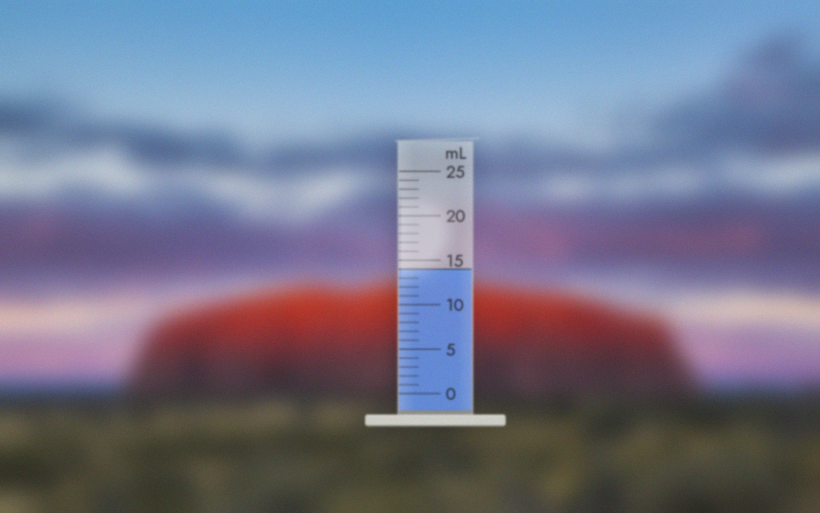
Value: 14 mL
